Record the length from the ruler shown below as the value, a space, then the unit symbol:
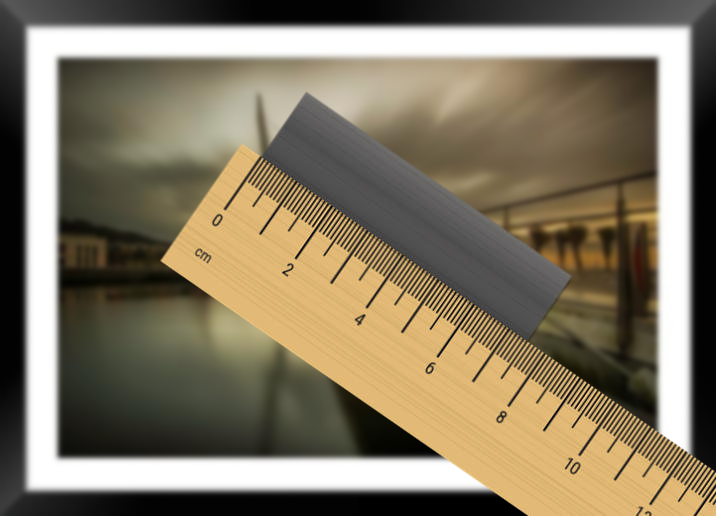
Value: 7.5 cm
